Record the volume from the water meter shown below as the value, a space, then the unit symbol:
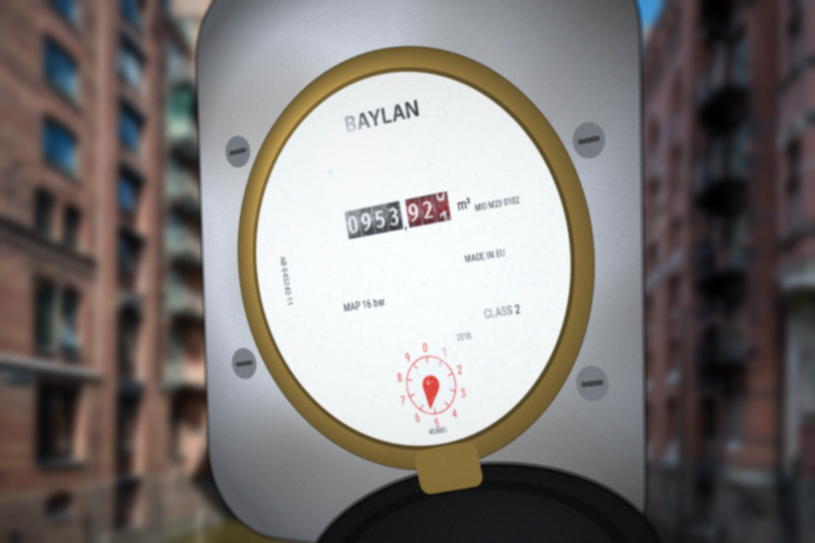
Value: 953.9205 m³
